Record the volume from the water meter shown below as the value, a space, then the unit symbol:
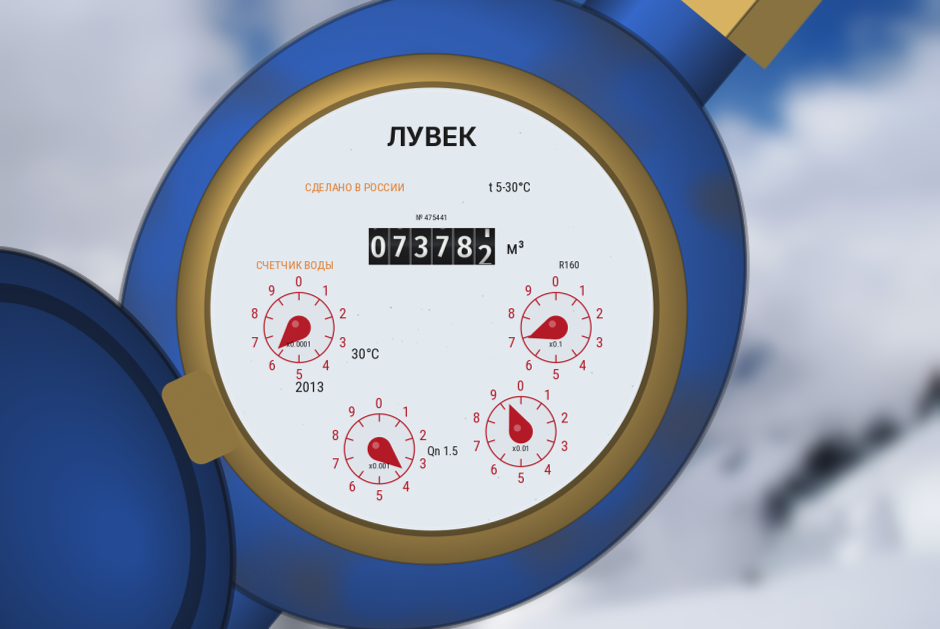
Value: 73781.6936 m³
